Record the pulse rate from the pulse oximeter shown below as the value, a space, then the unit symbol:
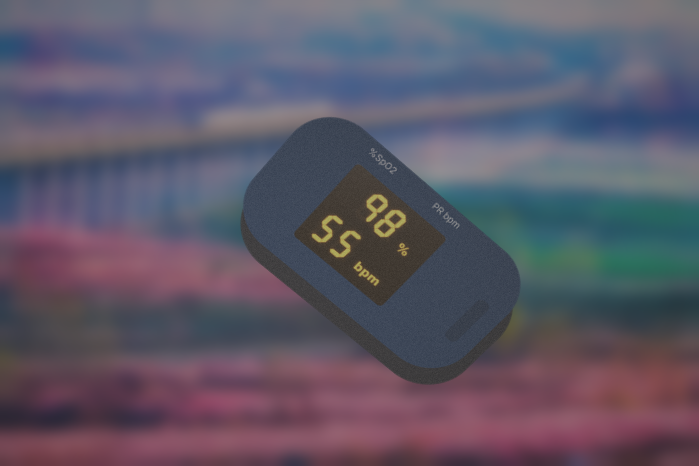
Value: 55 bpm
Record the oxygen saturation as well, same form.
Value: 98 %
